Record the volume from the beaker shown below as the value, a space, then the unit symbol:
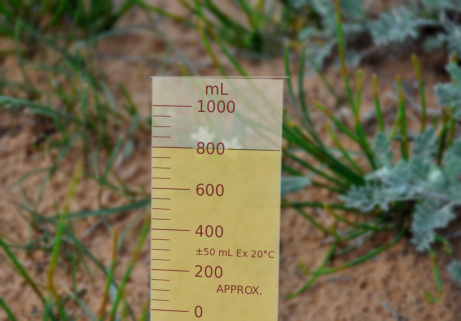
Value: 800 mL
